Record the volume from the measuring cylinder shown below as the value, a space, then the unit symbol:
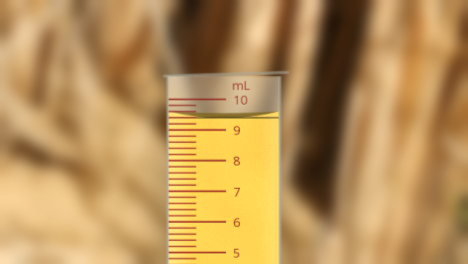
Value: 9.4 mL
